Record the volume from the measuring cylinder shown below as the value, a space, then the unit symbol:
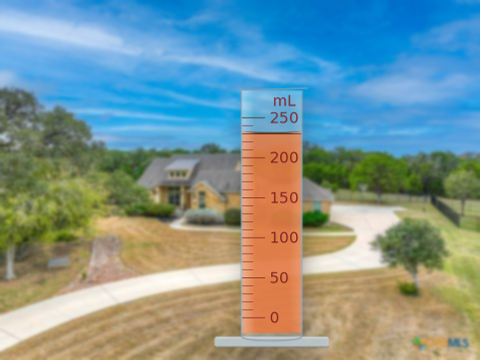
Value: 230 mL
